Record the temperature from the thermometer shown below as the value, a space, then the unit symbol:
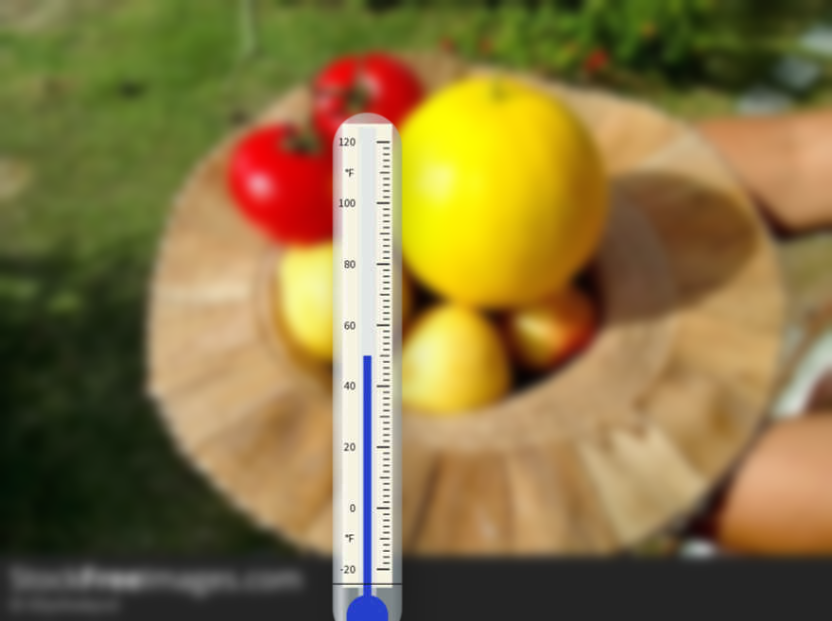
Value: 50 °F
